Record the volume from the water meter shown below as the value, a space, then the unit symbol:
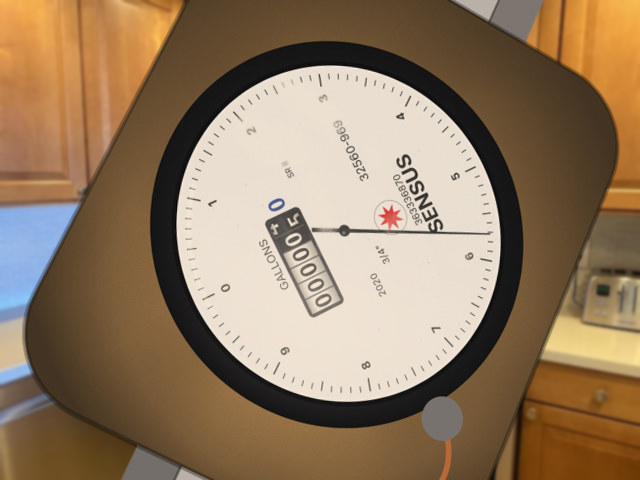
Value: 45.7 gal
